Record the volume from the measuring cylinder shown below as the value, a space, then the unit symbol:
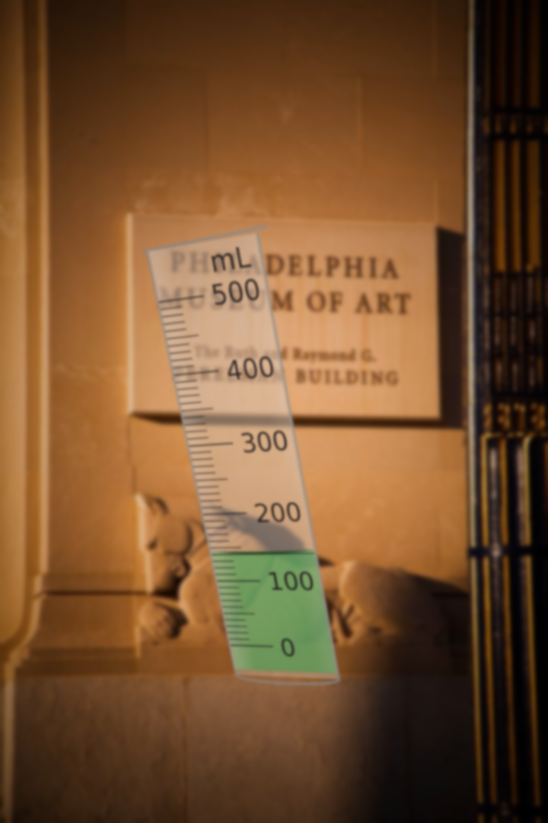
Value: 140 mL
